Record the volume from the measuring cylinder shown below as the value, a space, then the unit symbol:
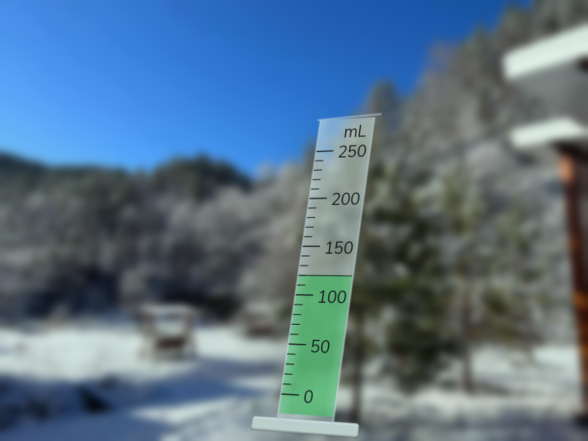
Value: 120 mL
